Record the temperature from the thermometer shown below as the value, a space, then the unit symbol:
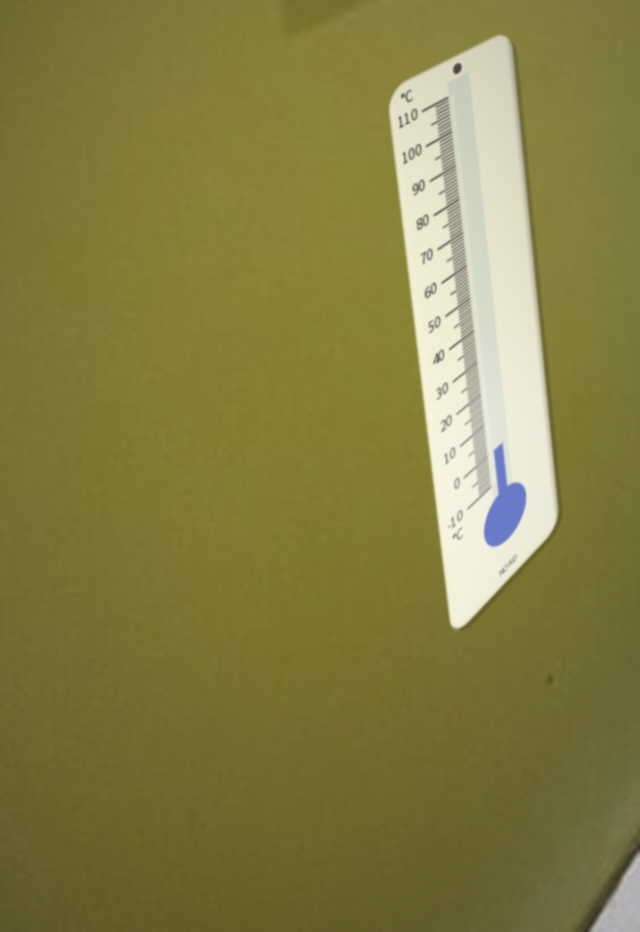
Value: 0 °C
